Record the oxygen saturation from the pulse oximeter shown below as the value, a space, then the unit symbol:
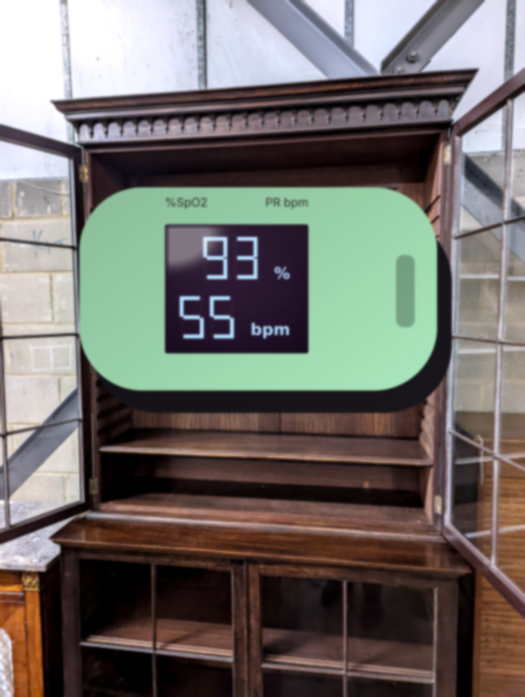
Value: 93 %
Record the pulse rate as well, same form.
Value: 55 bpm
